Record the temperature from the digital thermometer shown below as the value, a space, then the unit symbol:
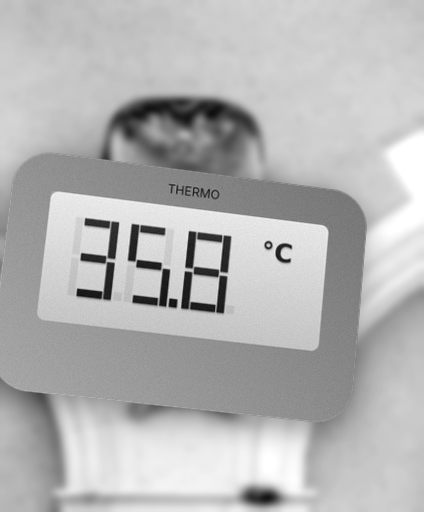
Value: 35.8 °C
